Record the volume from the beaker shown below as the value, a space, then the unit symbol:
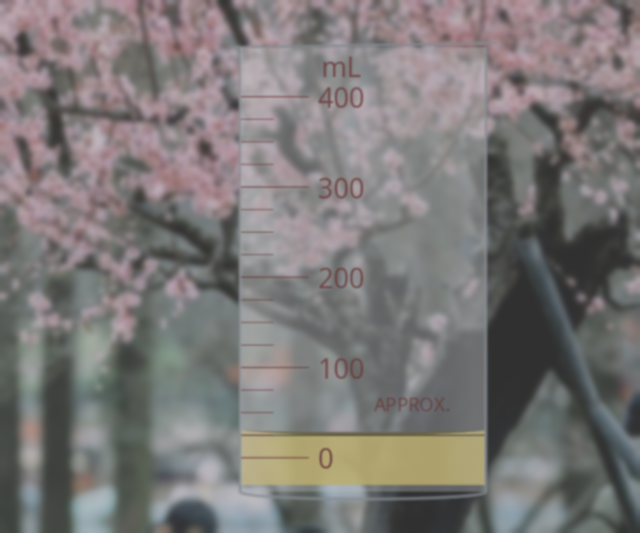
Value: 25 mL
